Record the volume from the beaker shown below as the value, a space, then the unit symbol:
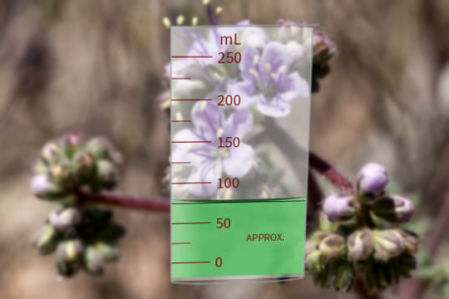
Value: 75 mL
